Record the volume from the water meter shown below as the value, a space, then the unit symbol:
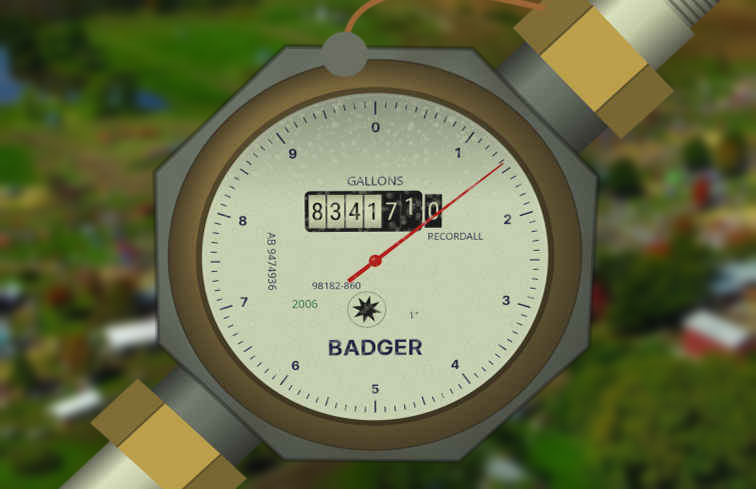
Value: 8341711.4 gal
